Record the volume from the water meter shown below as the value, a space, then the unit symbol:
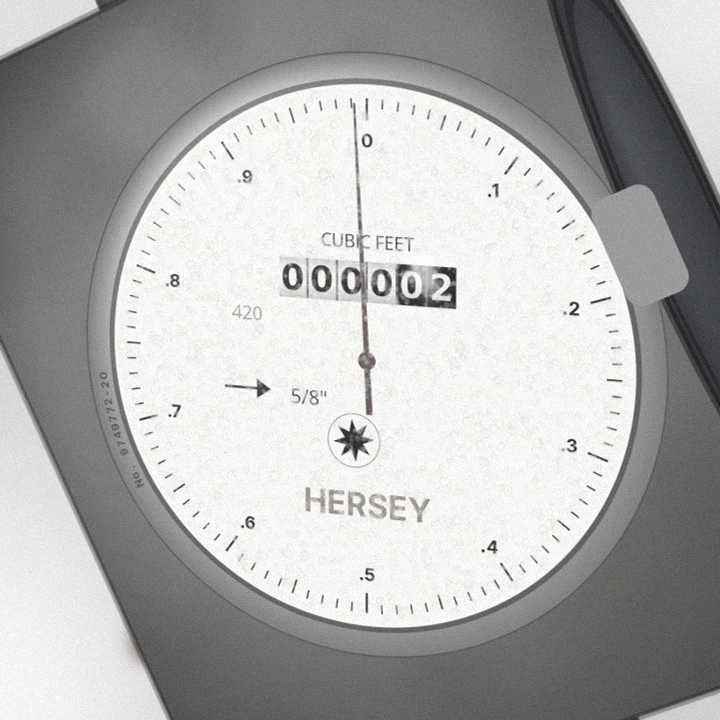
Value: 1.99 ft³
